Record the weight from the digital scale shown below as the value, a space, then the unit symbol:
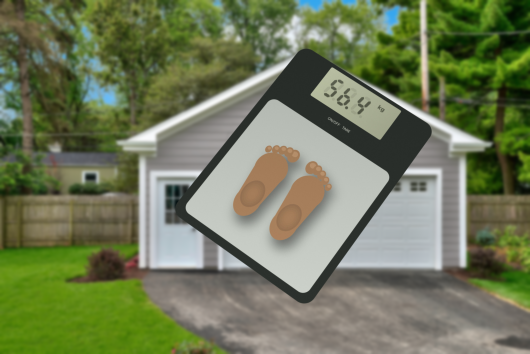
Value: 56.4 kg
